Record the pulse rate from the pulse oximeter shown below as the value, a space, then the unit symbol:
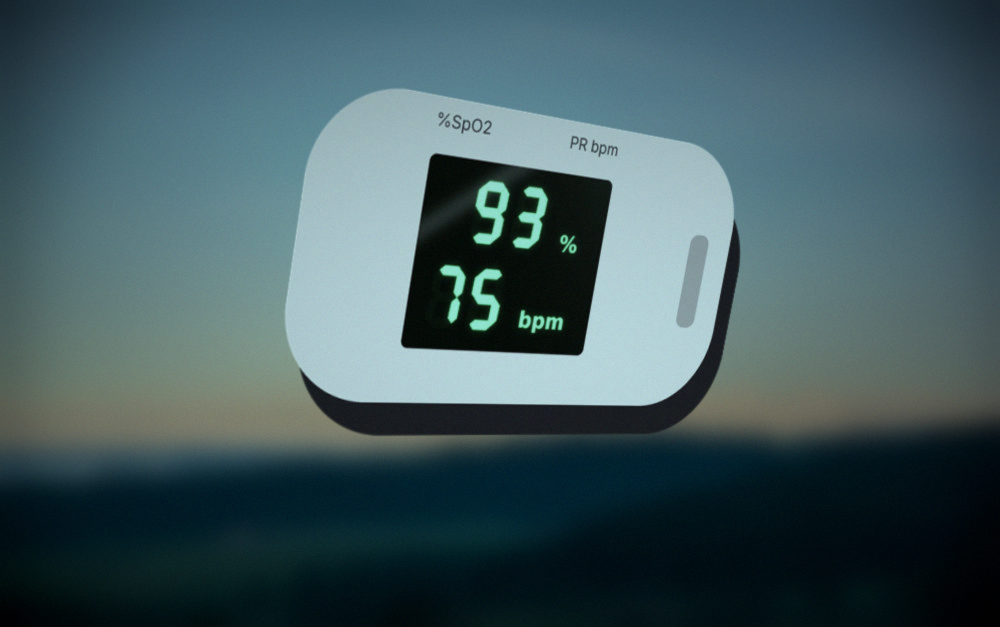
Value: 75 bpm
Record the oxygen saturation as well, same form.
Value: 93 %
